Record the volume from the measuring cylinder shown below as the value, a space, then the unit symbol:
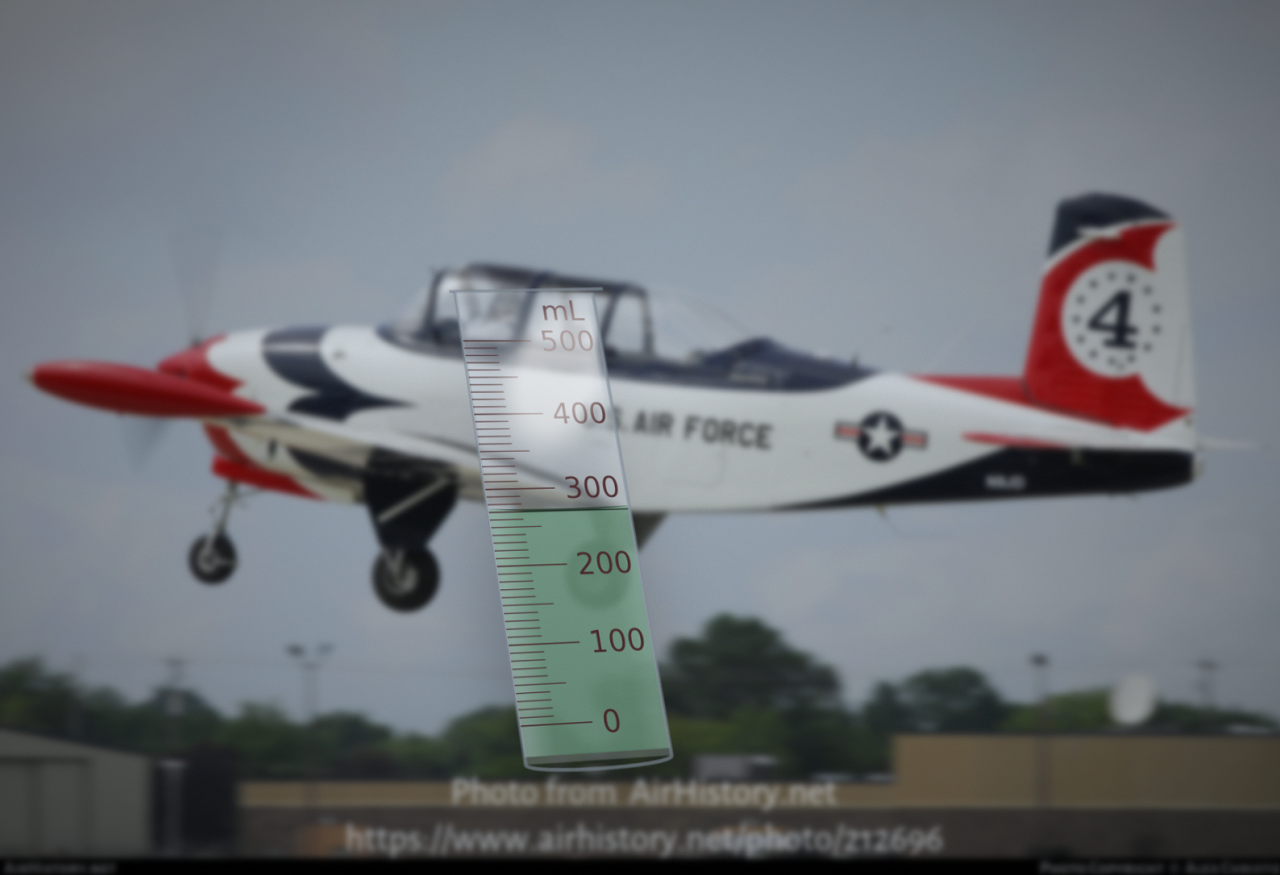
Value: 270 mL
